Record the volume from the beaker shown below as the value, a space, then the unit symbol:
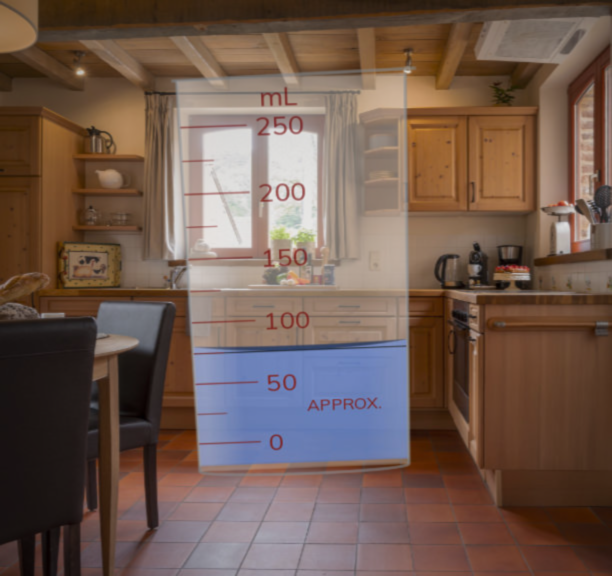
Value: 75 mL
